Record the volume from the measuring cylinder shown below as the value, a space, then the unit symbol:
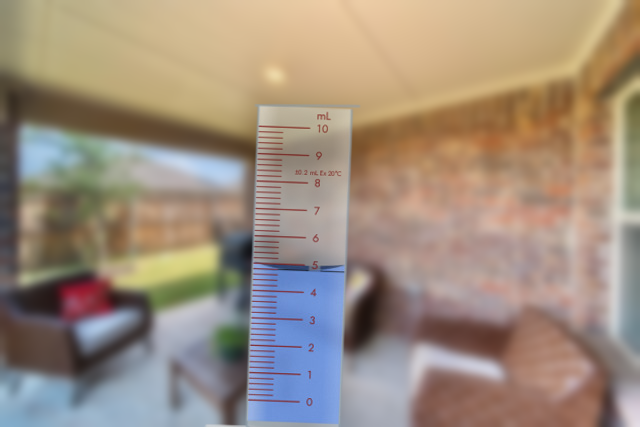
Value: 4.8 mL
